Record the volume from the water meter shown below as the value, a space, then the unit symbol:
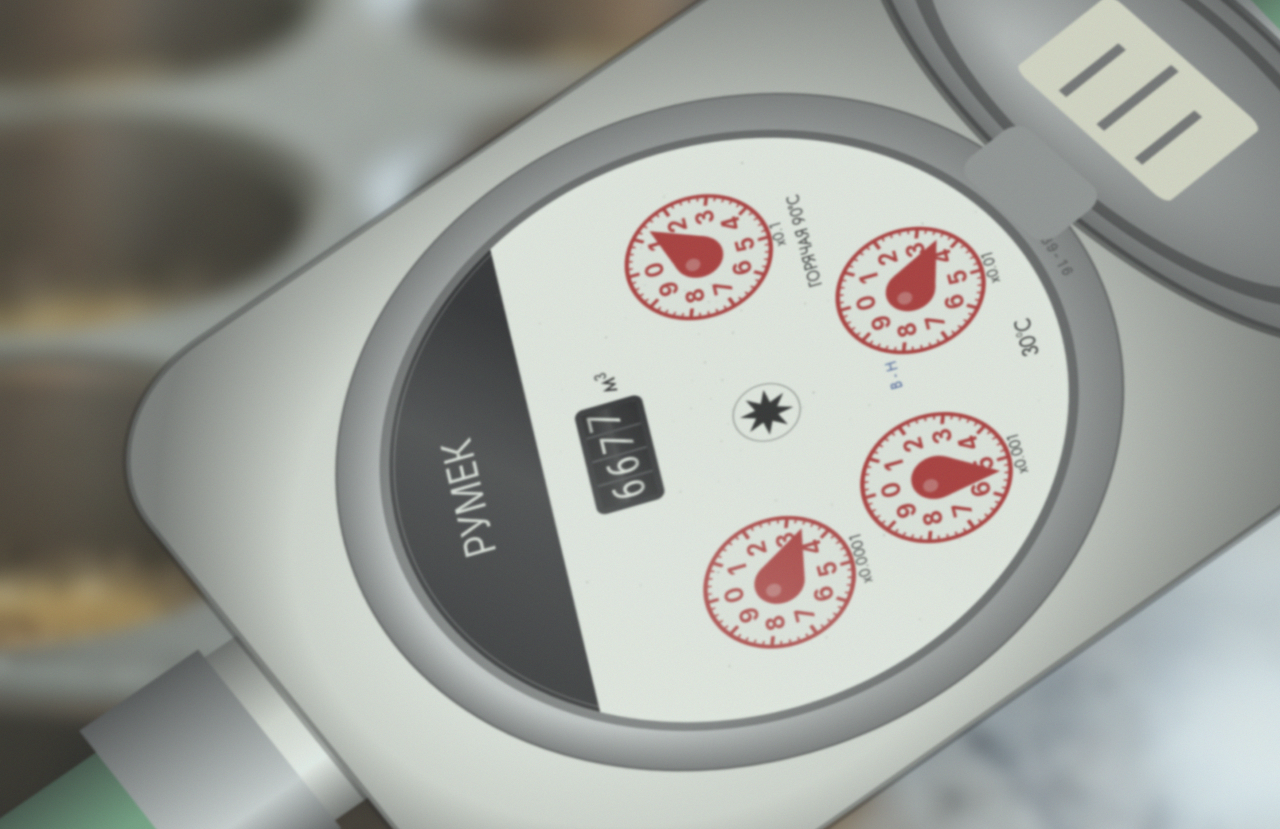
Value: 6677.1353 m³
